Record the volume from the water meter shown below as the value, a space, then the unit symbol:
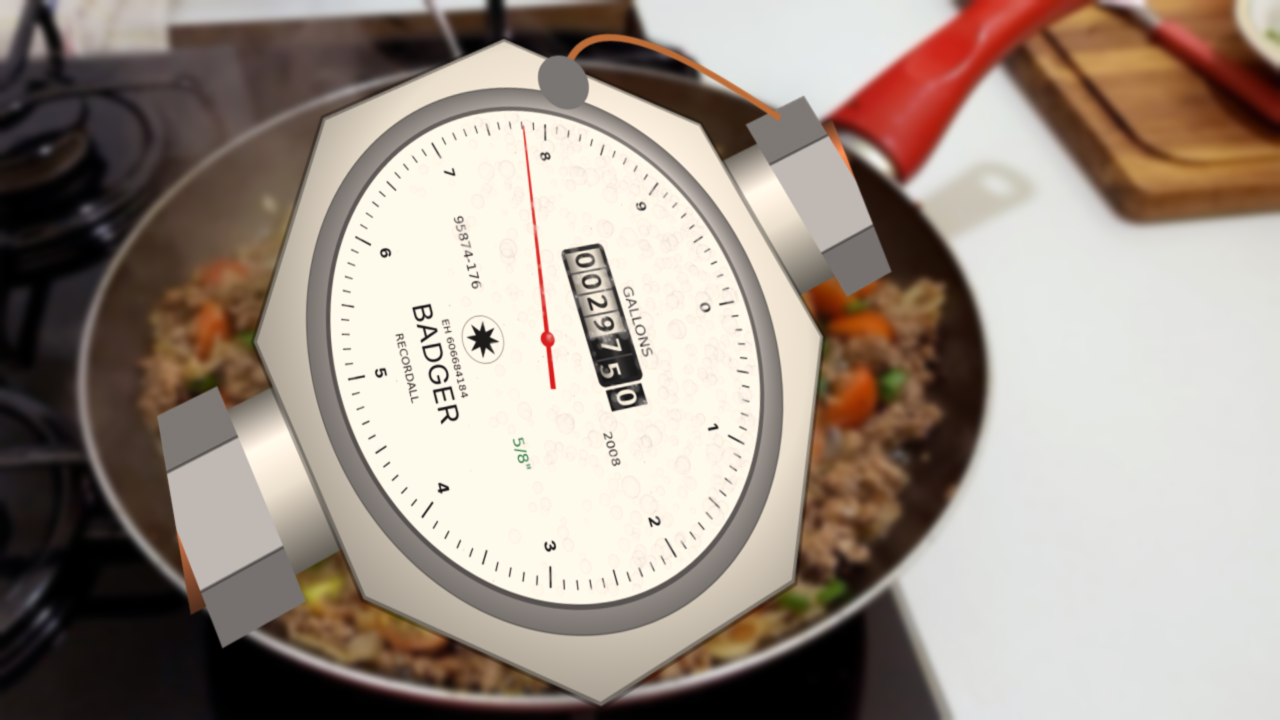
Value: 29747.8 gal
